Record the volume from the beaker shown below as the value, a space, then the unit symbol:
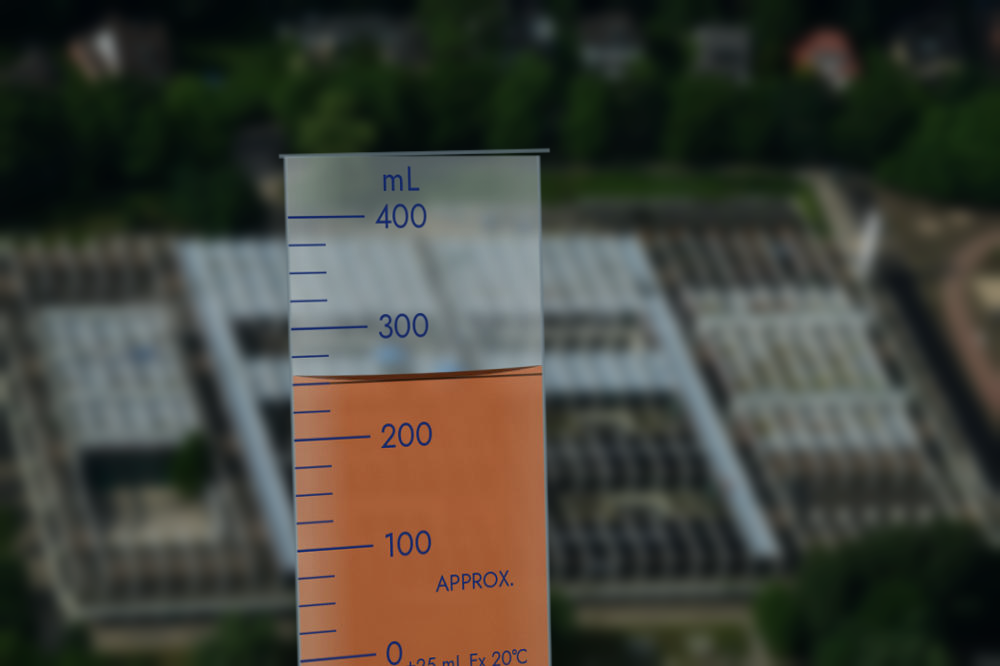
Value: 250 mL
